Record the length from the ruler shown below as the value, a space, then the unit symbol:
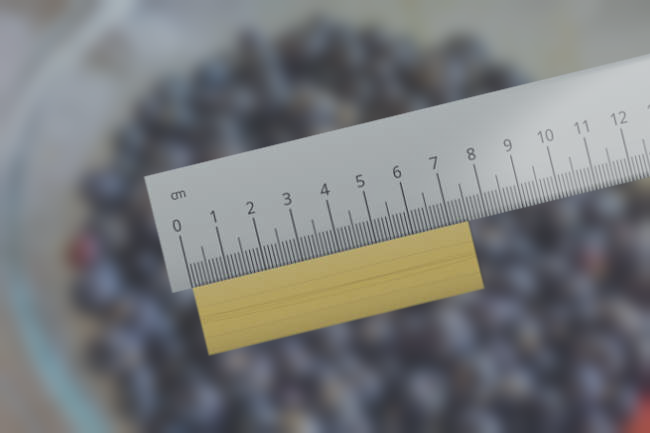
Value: 7.5 cm
